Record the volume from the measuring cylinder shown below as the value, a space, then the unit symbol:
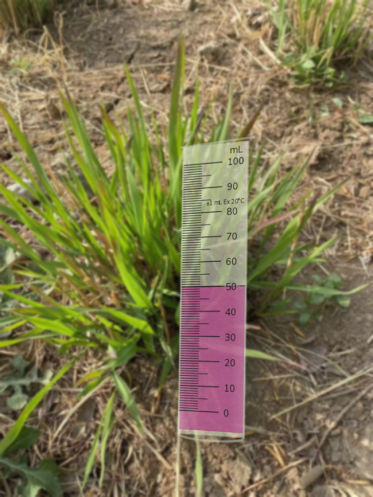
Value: 50 mL
